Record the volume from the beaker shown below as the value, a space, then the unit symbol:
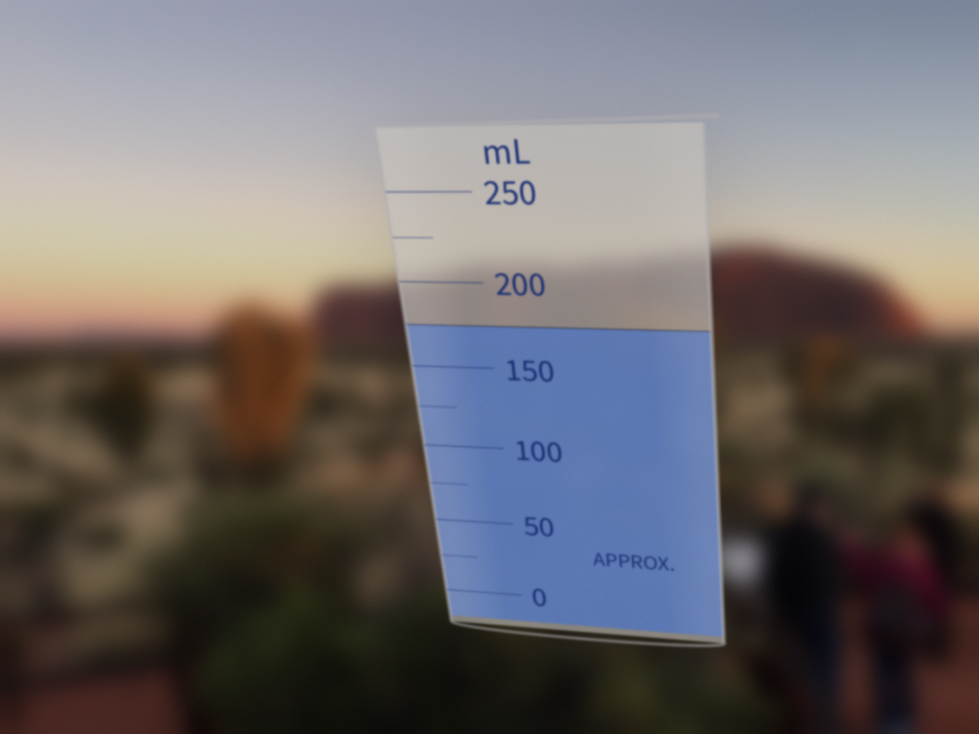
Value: 175 mL
